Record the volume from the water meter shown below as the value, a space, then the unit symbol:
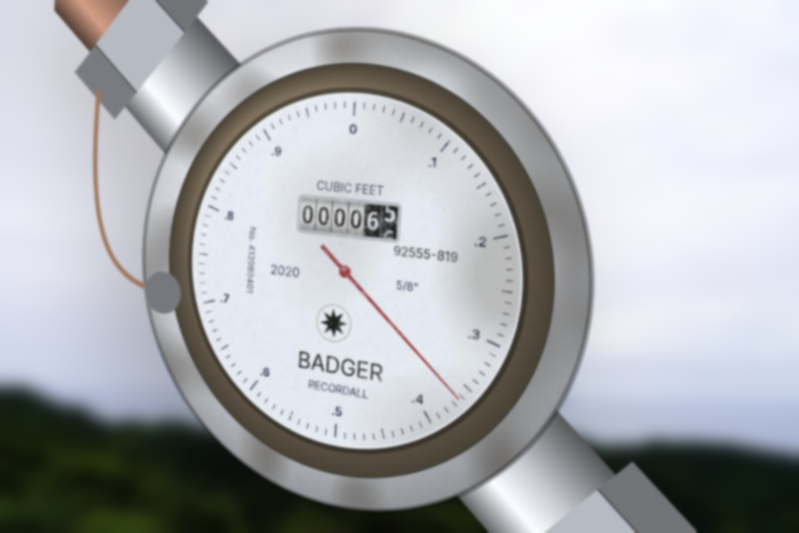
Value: 65.36 ft³
